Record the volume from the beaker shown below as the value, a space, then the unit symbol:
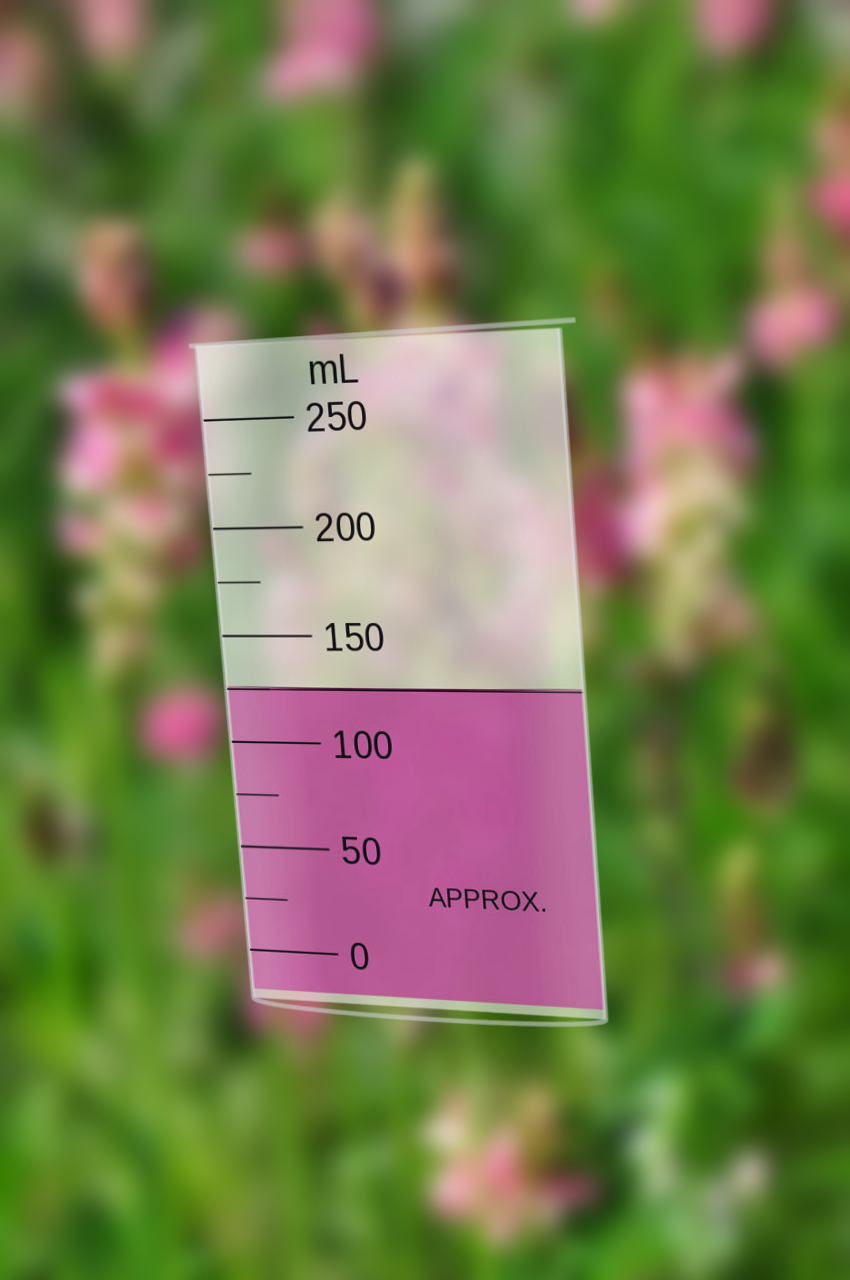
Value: 125 mL
